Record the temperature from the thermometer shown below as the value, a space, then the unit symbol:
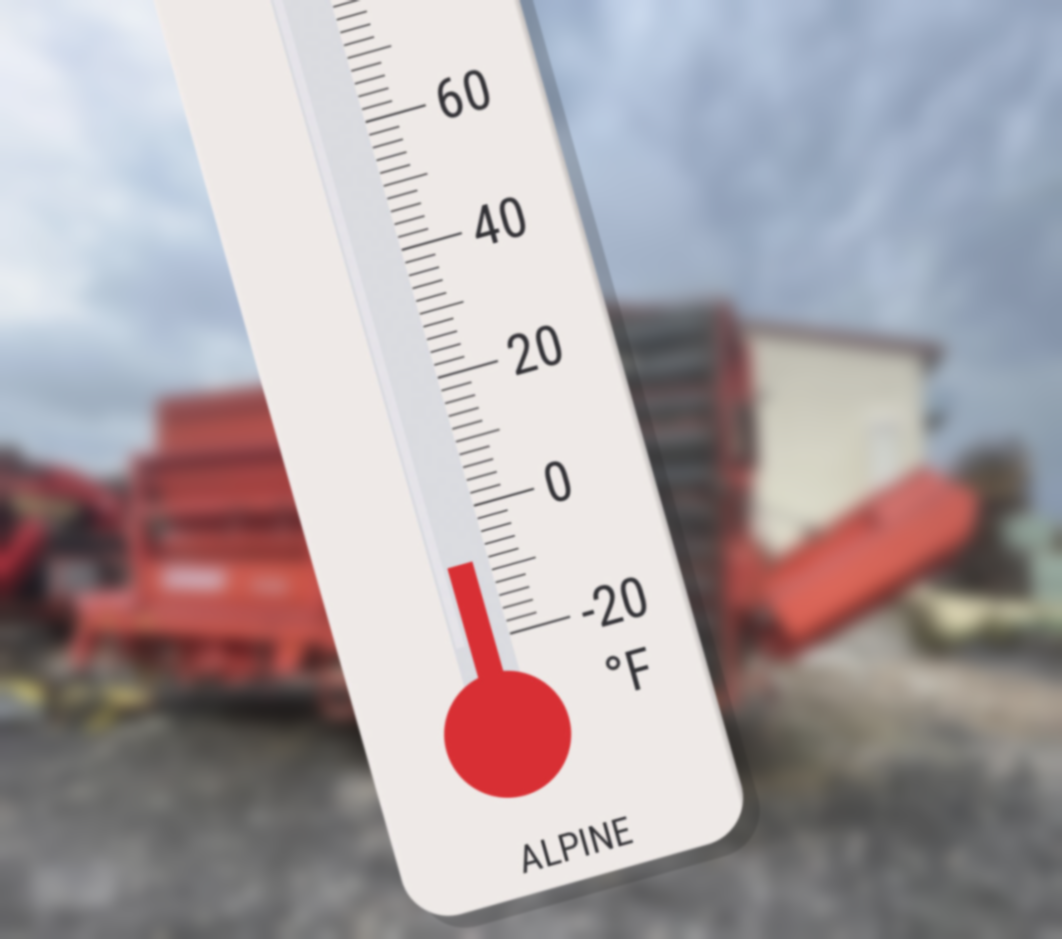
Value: -8 °F
